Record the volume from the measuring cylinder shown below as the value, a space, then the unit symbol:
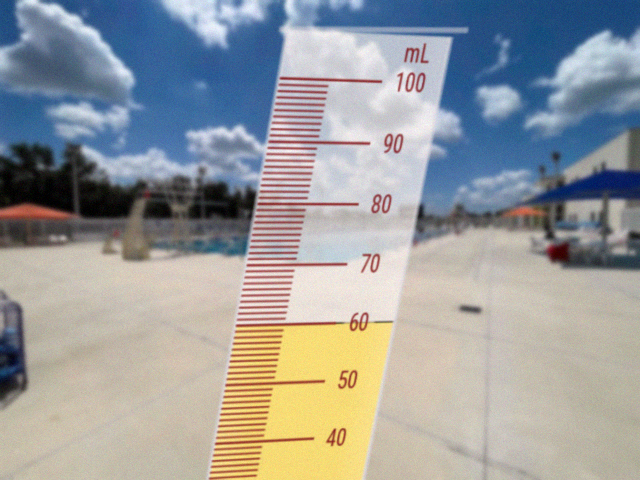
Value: 60 mL
